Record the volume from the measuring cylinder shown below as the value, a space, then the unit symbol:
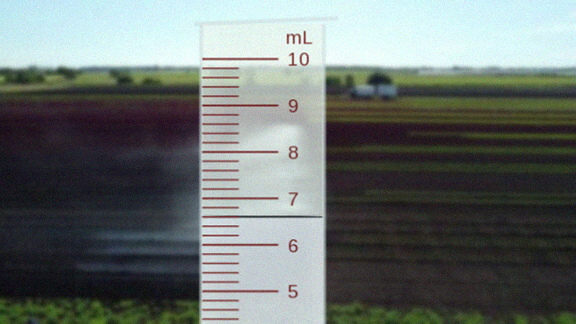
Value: 6.6 mL
